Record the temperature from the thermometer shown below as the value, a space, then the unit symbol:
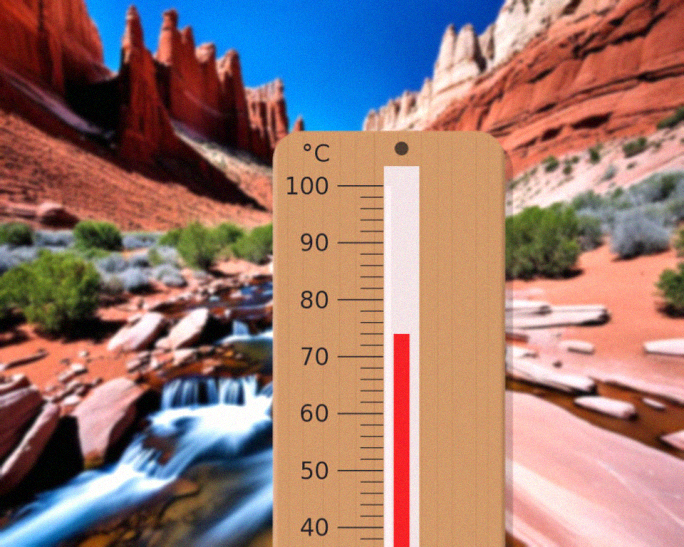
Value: 74 °C
